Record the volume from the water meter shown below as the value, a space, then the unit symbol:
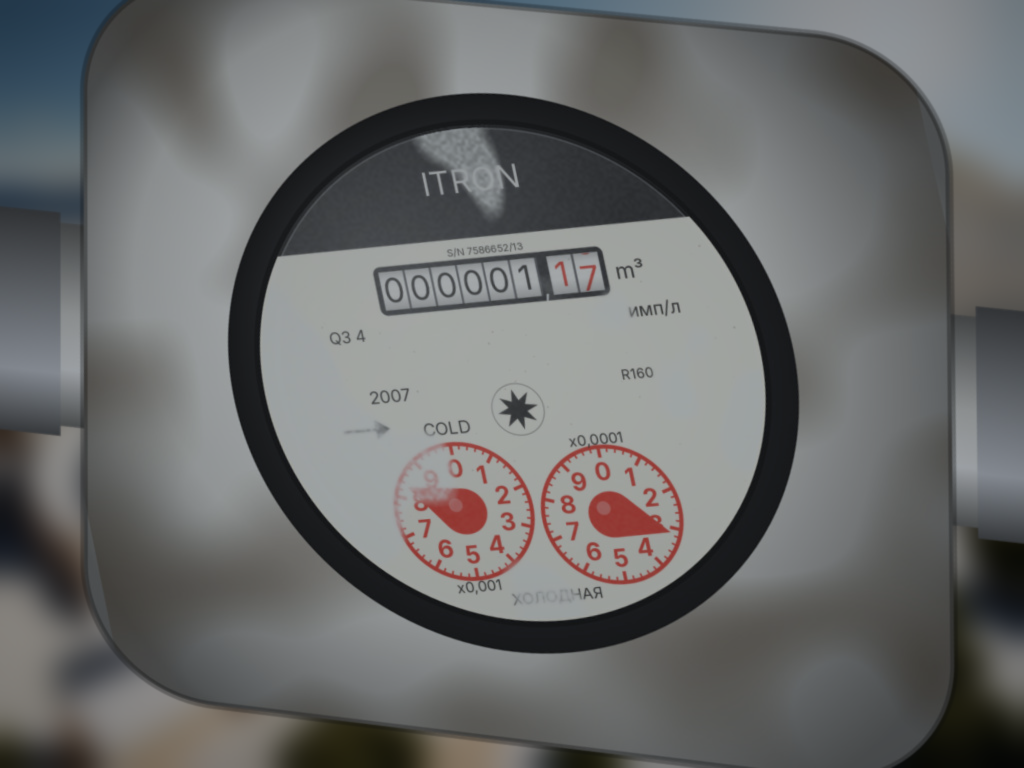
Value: 1.1683 m³
